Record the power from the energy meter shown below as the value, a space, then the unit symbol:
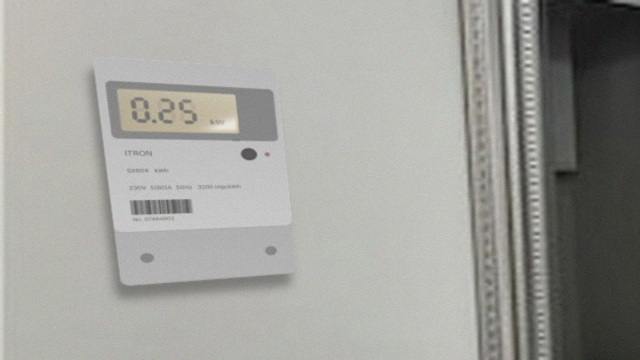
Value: 0.25 kW
